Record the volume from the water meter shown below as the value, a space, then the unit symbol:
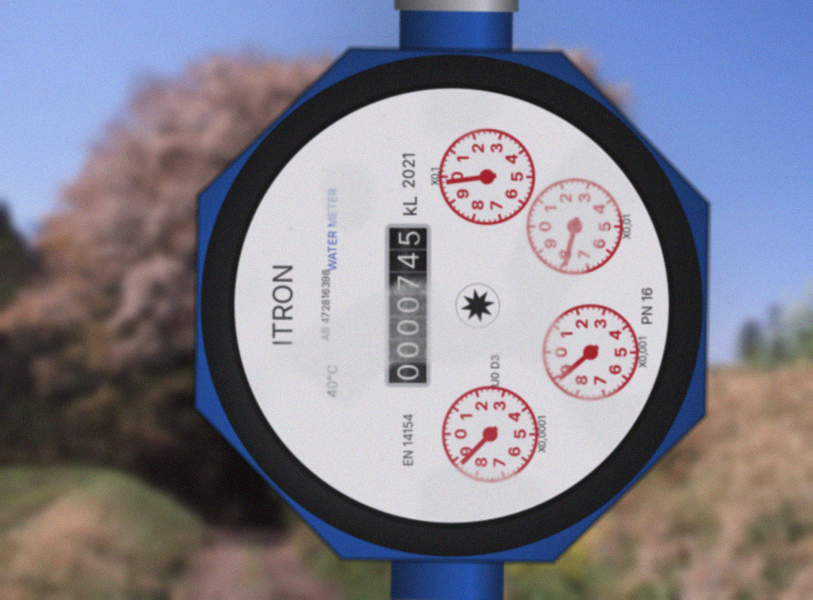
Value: 744.9788 kL
